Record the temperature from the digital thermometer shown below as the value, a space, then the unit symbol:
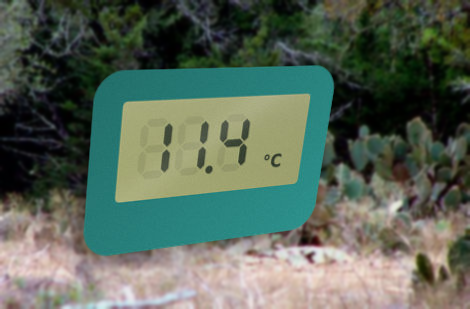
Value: 11.4 °C
